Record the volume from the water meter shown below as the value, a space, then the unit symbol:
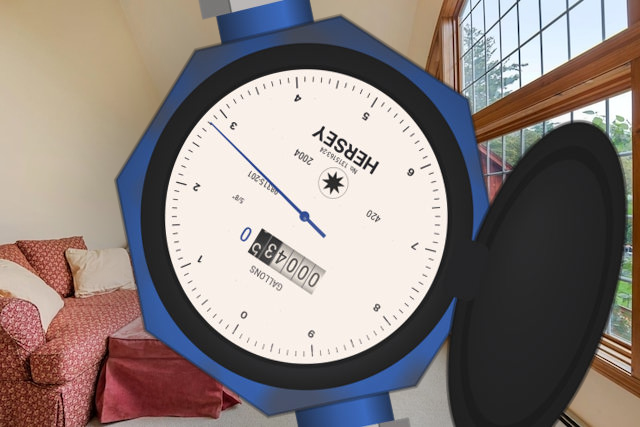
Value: 4352.8 gal
